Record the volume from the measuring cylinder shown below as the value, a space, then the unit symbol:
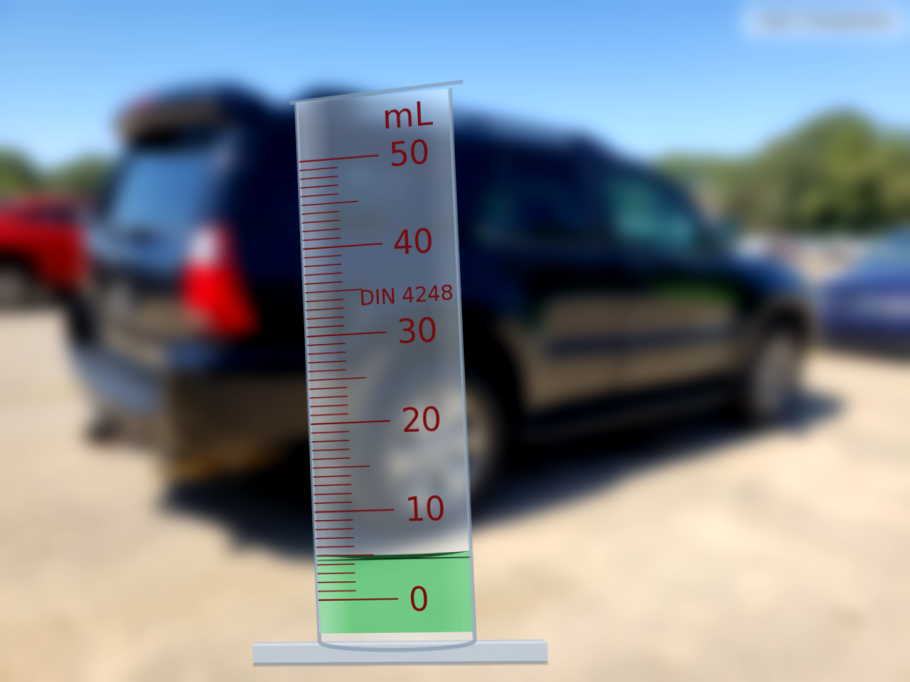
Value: 4.5 mL
